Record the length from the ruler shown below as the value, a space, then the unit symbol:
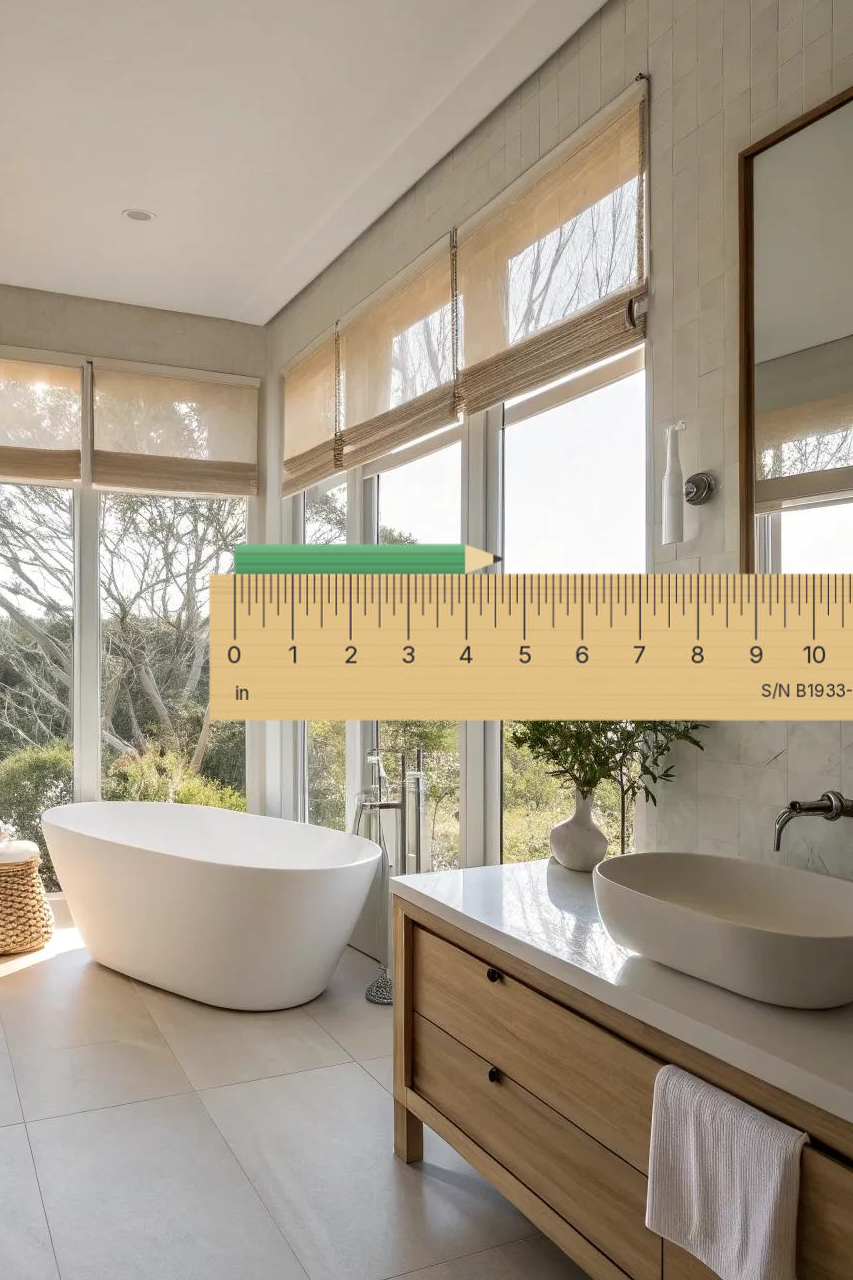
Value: 4.625 in
